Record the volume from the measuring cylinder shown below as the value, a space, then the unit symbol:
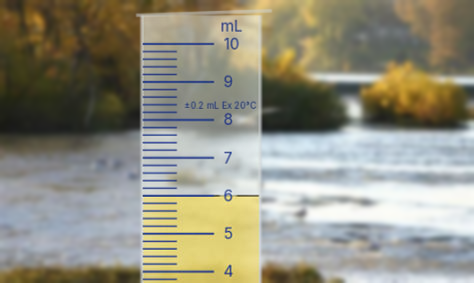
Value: 6 mL
